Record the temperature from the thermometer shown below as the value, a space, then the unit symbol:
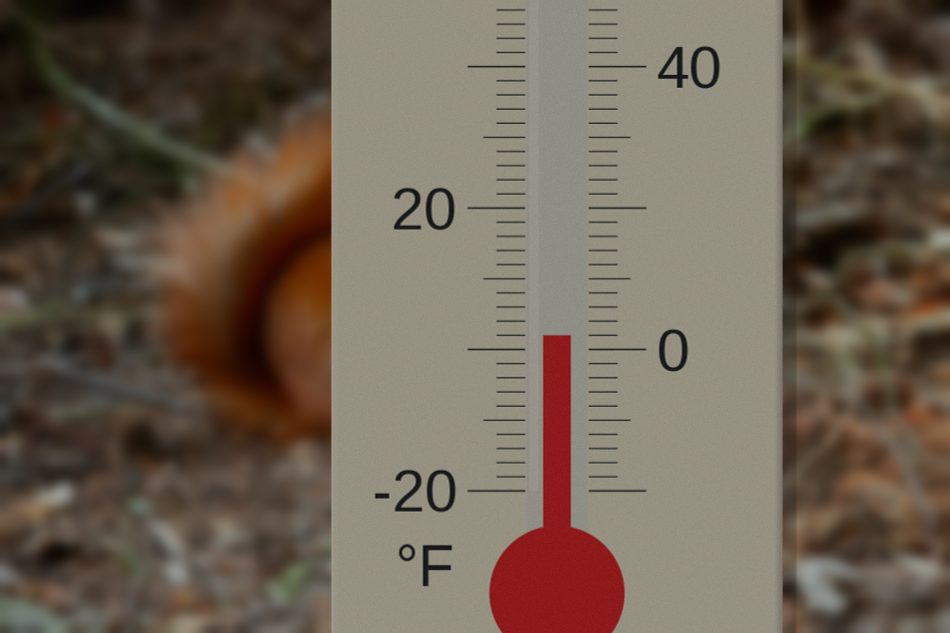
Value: 2 °F
